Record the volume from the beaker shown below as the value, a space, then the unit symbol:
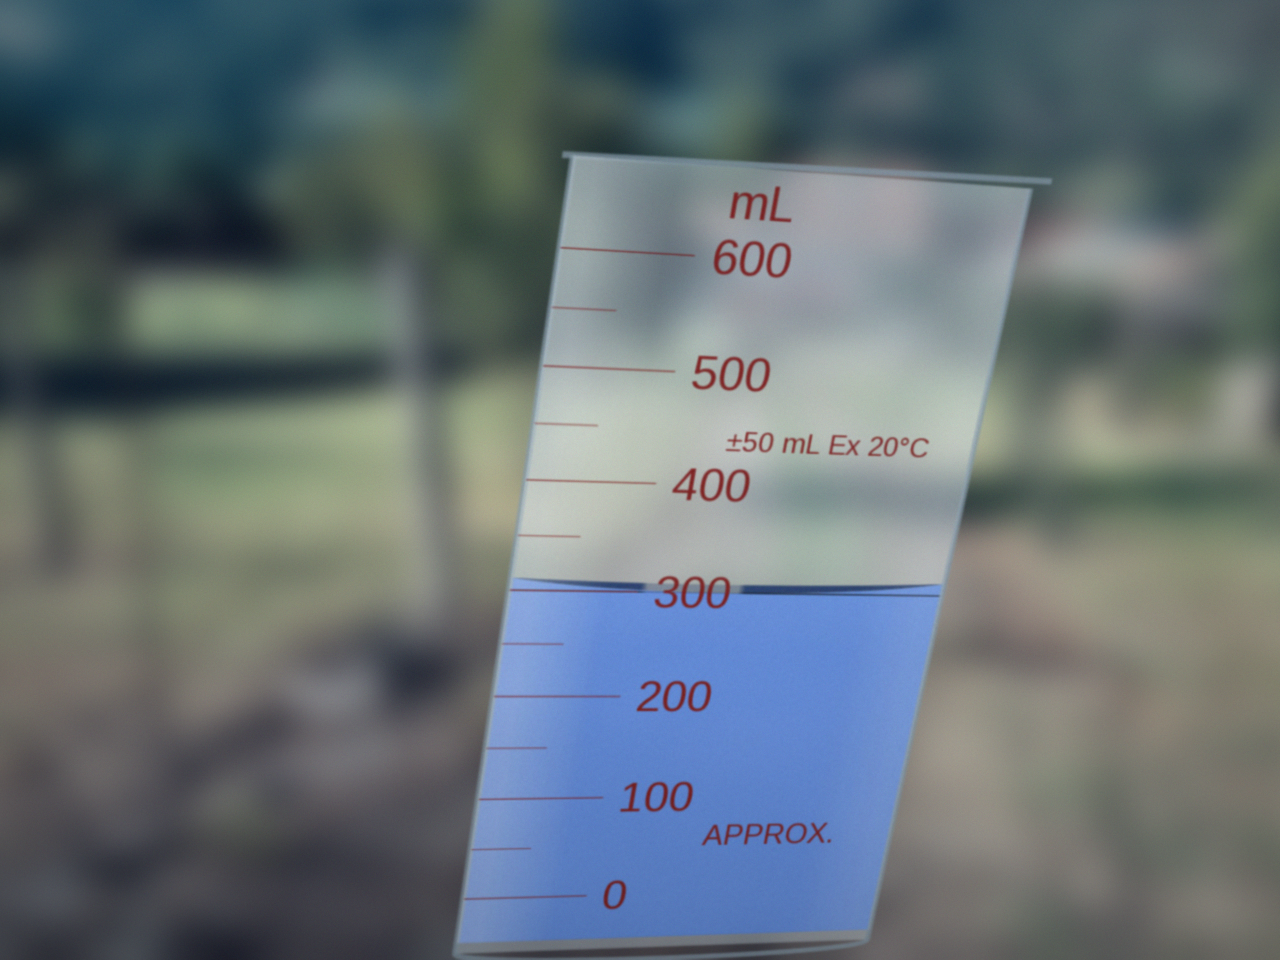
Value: 300 mL
